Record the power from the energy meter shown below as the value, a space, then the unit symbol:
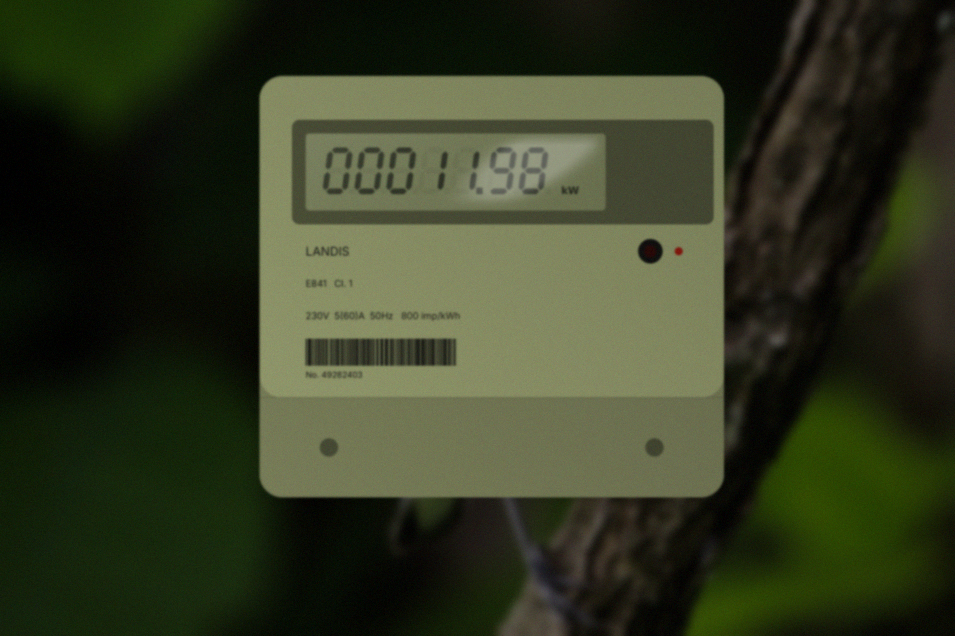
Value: 11.98 kW
